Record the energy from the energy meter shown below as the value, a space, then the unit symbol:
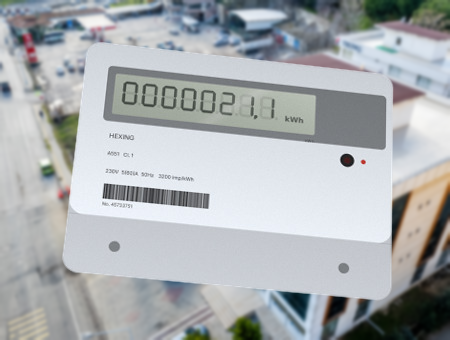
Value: 21.1 kWh
